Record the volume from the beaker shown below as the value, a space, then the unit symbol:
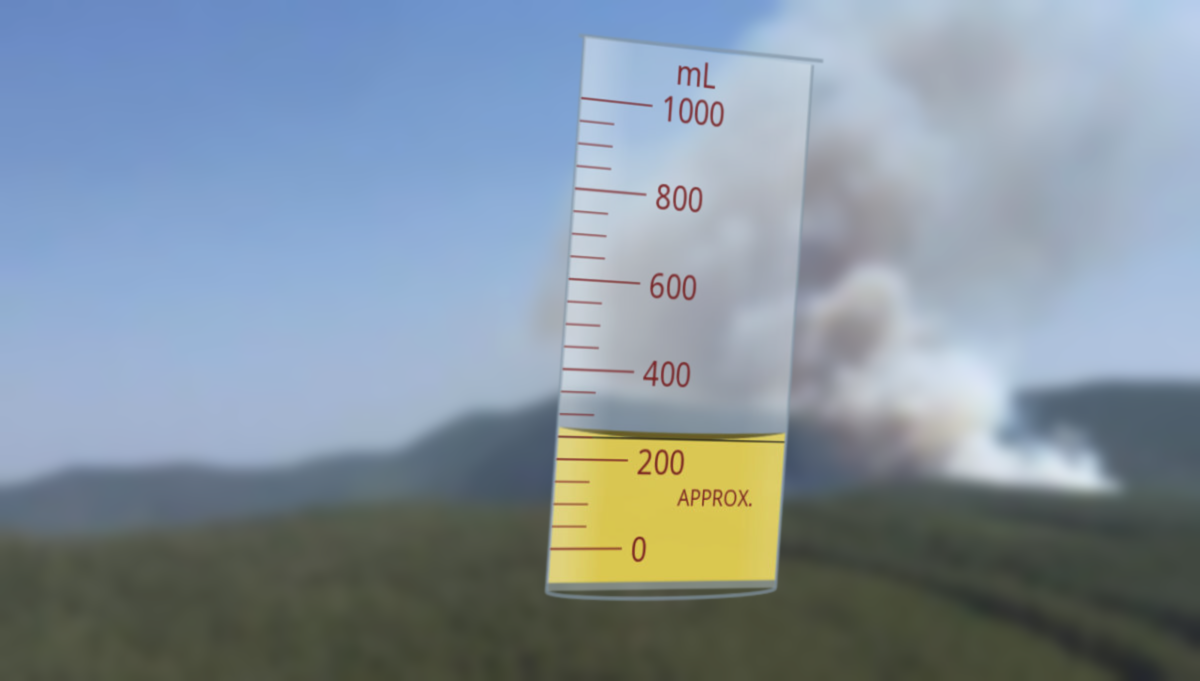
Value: 250 mL
